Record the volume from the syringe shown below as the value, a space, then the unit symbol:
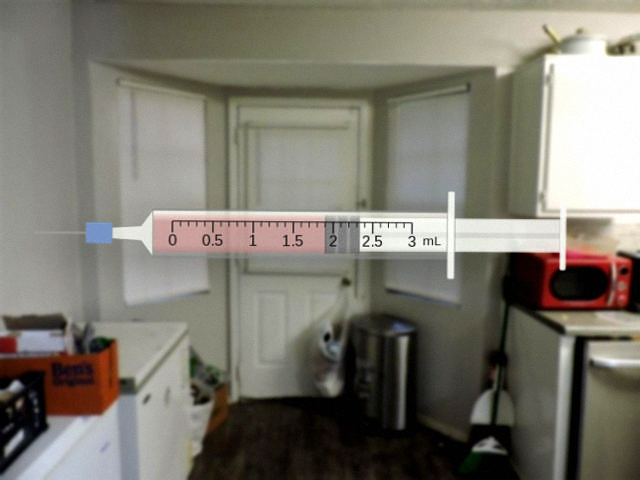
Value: 1.9 mL
